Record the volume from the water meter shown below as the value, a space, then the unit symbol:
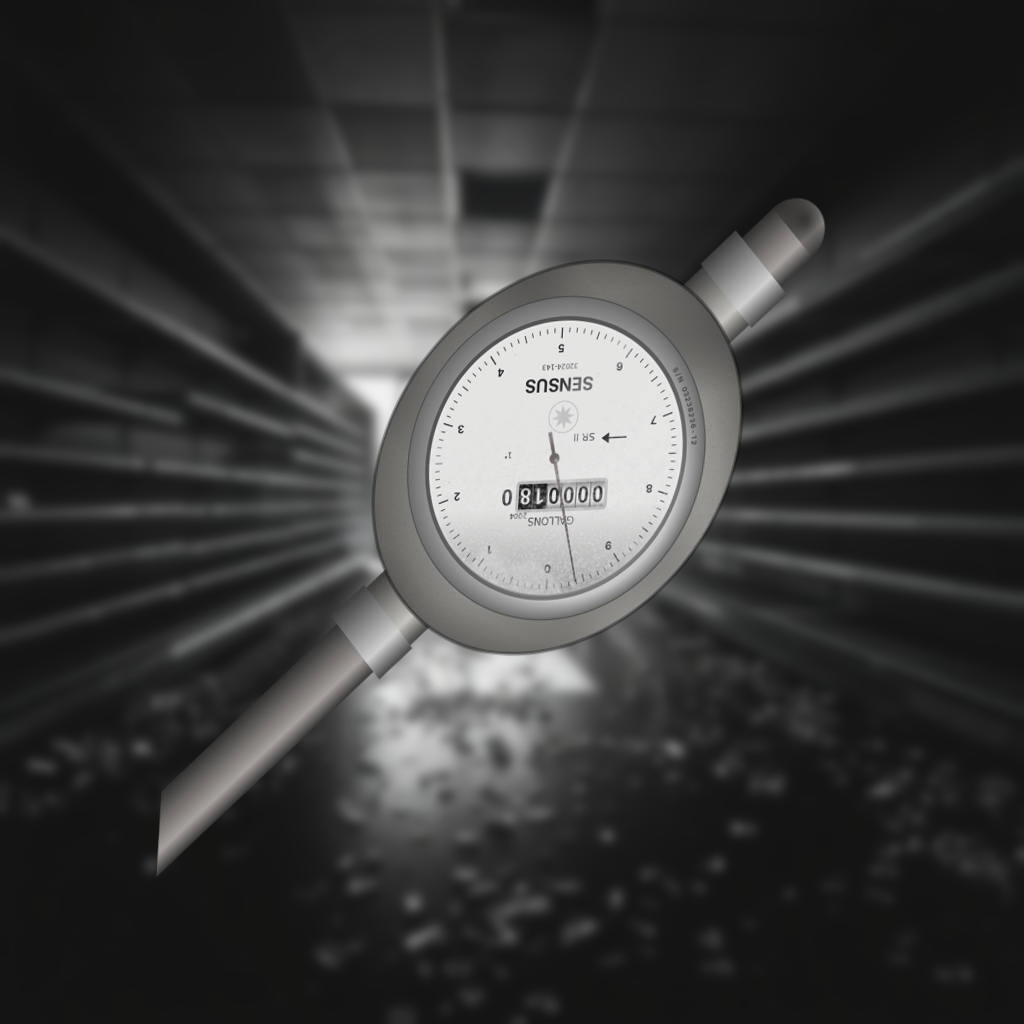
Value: 179.6 gal
